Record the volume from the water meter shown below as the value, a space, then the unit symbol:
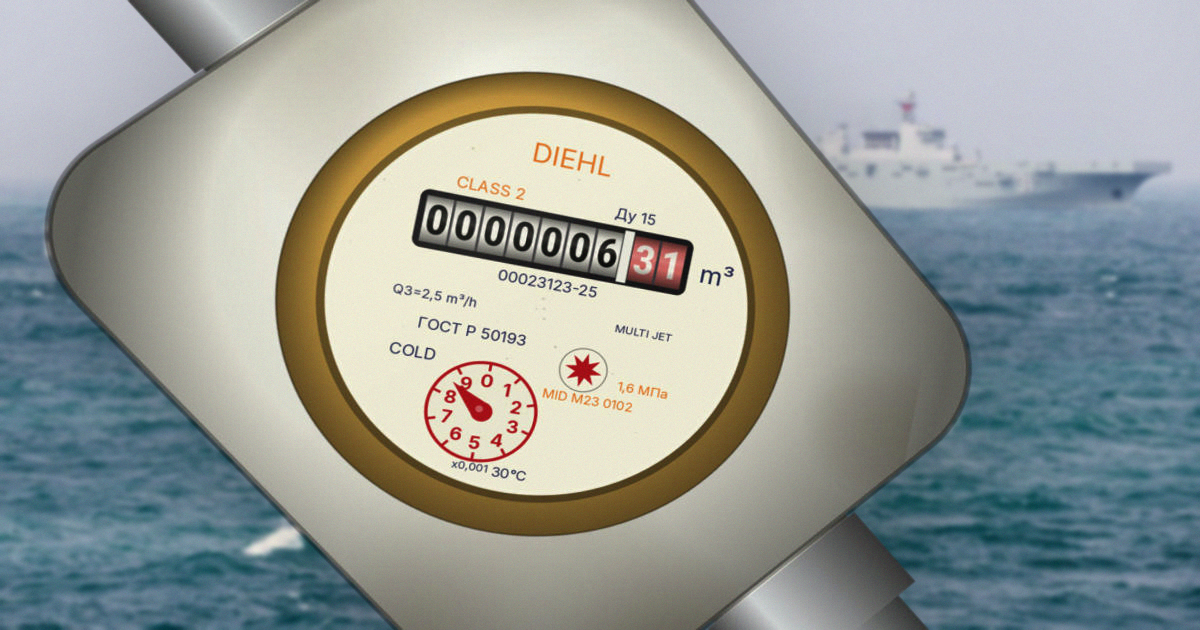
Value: 6.318 m³
